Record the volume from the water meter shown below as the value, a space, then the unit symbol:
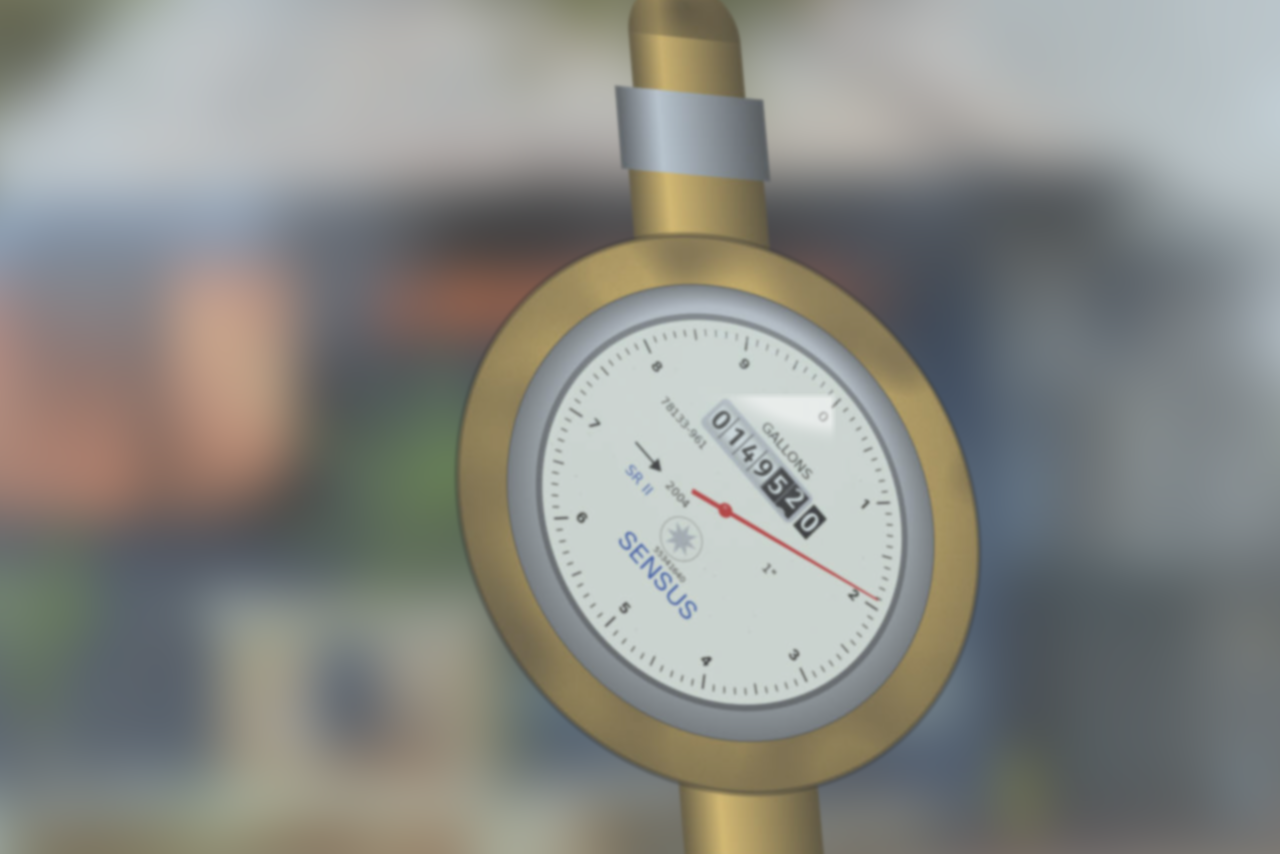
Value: 149521.9 gal
